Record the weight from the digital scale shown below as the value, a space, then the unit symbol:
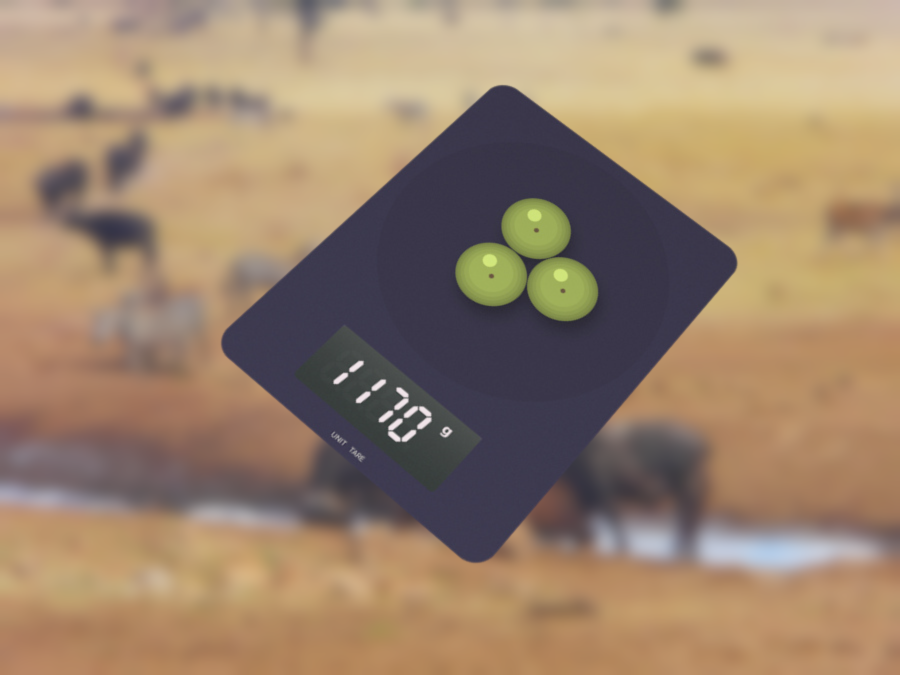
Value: 1170 g
